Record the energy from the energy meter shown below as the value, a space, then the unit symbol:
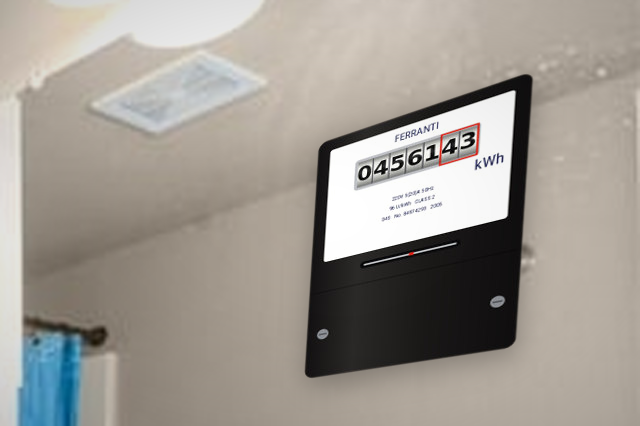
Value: 4561.43 kWh
